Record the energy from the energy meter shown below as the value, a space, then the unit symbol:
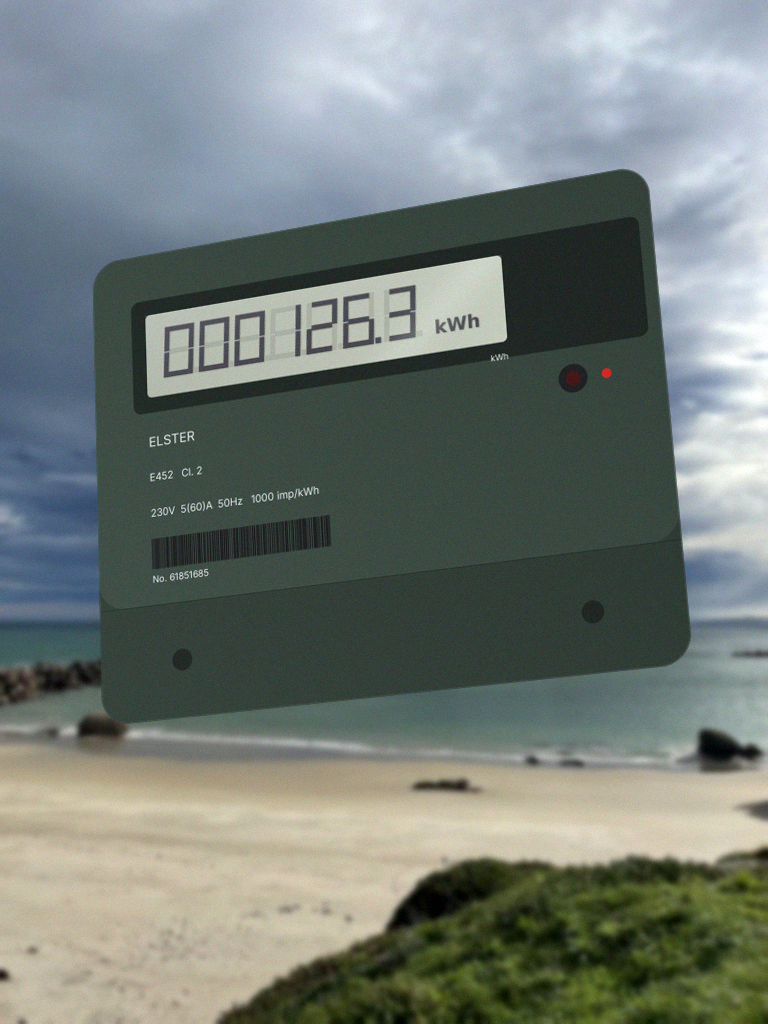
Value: 126.3 kWh
